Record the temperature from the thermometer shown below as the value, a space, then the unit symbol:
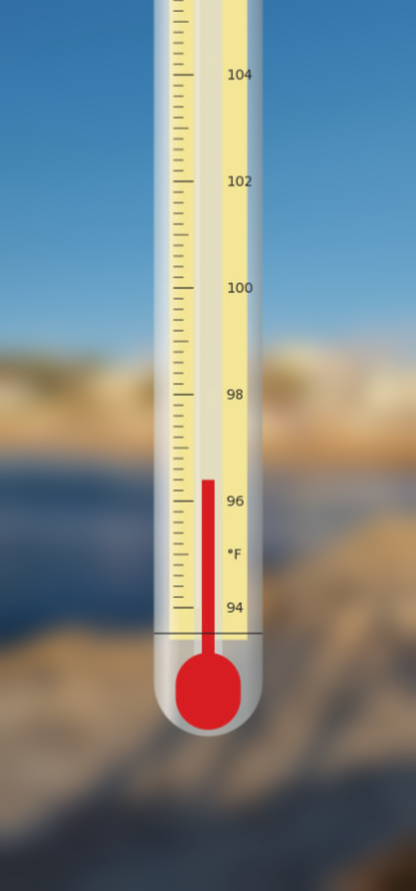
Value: 96.4 °F
